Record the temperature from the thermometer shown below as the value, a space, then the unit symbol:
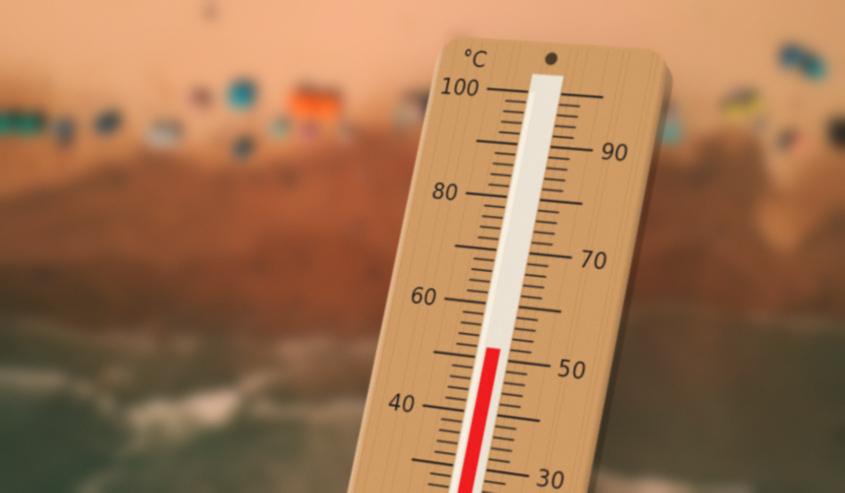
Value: 52 °C
